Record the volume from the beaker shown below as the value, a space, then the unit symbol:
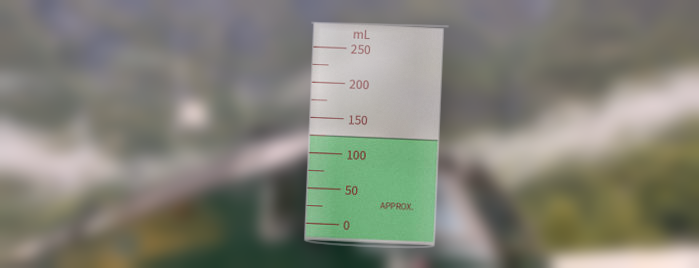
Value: 125 mL
